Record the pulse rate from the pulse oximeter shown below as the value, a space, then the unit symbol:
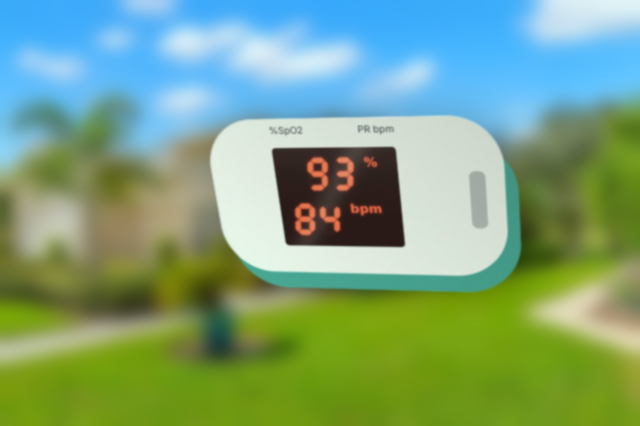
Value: 84 bpm
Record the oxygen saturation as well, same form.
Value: 93 %
